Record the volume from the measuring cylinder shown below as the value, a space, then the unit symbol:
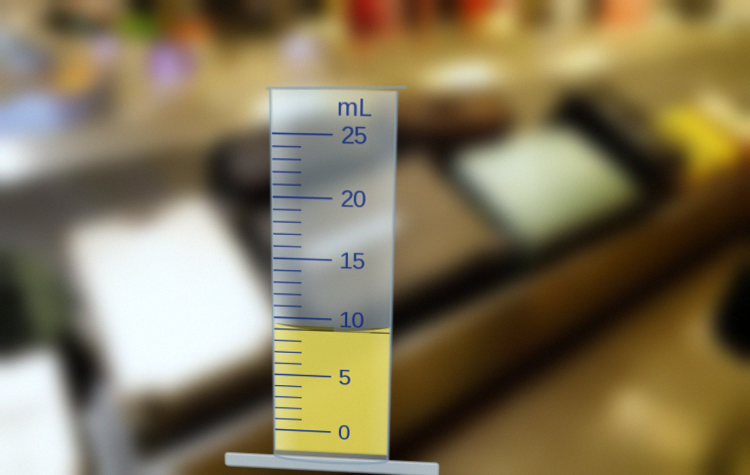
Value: 9 mL
